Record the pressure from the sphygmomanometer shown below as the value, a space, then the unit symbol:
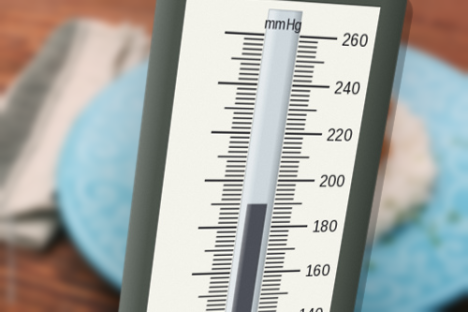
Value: 190 mmHg
